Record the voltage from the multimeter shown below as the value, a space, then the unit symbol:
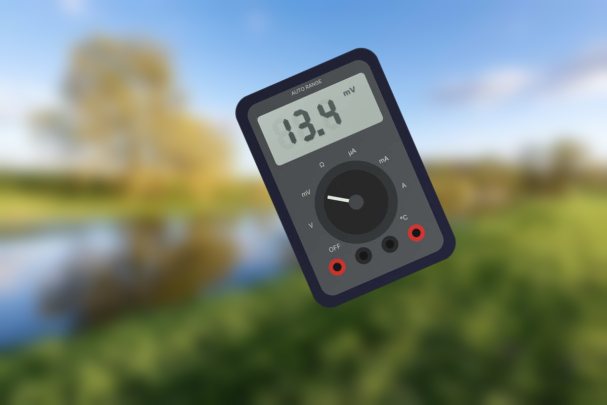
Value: 13.4 mV
